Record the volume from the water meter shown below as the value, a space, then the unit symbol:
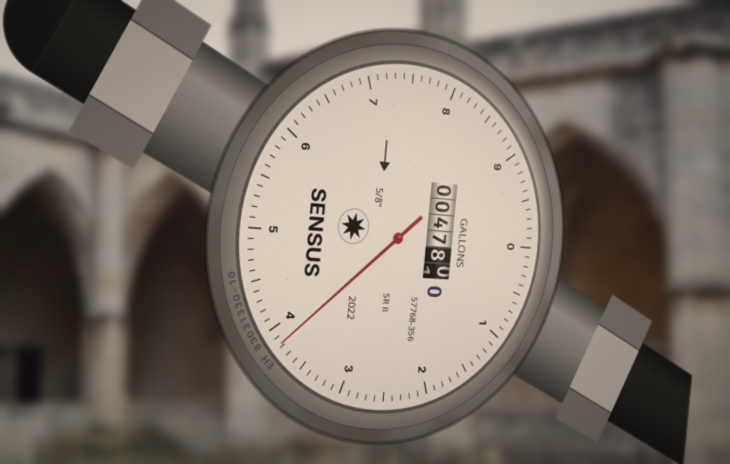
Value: 47803.8 gal
